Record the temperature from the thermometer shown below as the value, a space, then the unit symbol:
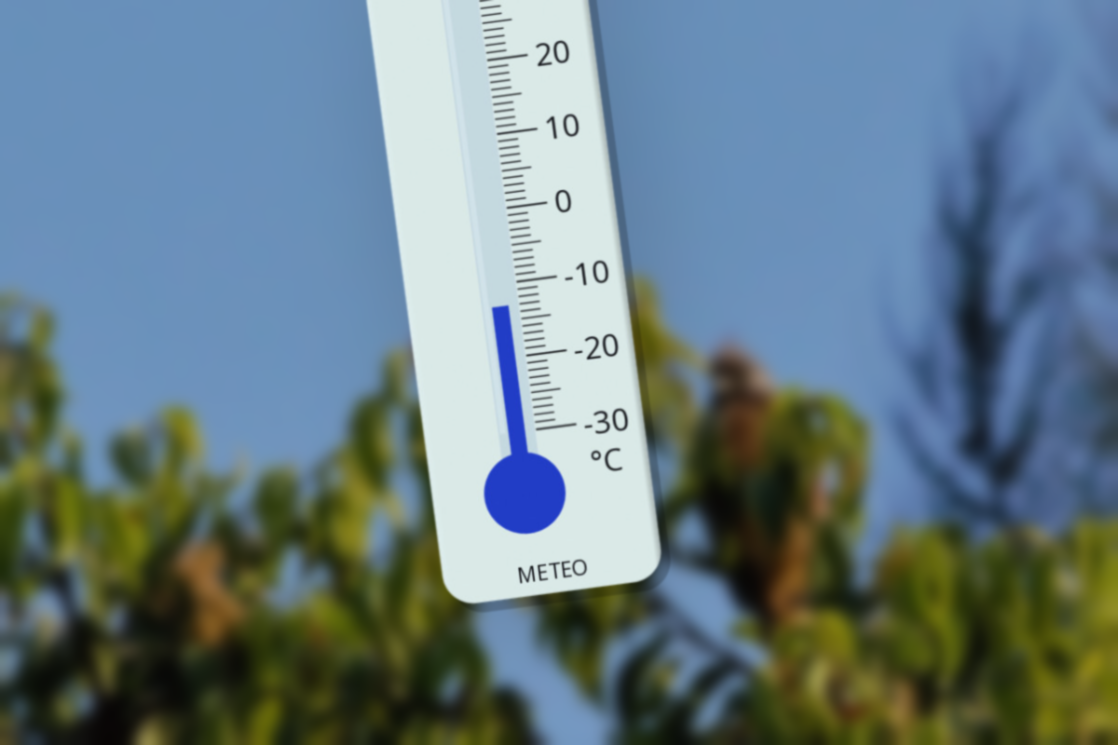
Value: -13 °C
